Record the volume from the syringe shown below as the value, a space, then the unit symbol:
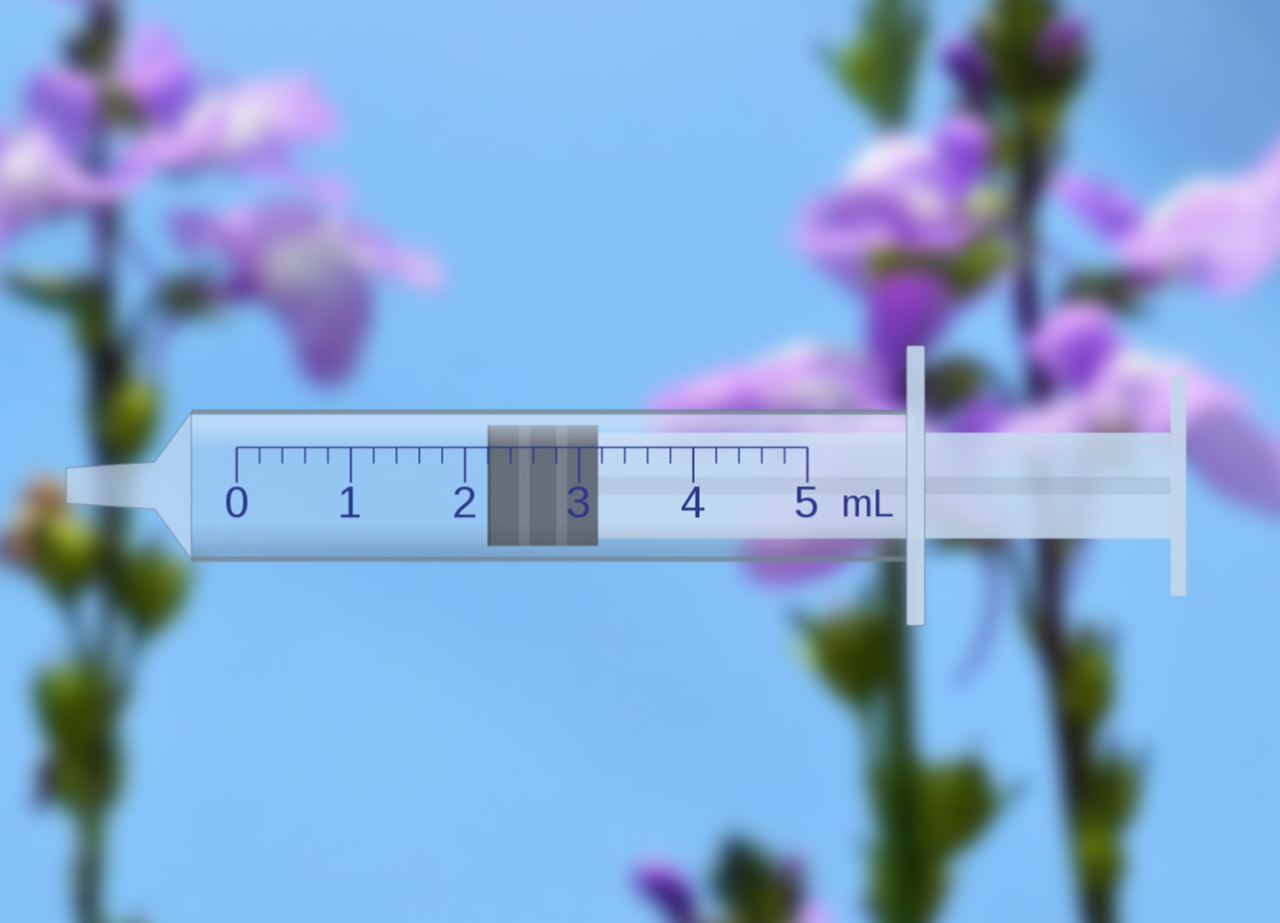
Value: 2.2 mL
